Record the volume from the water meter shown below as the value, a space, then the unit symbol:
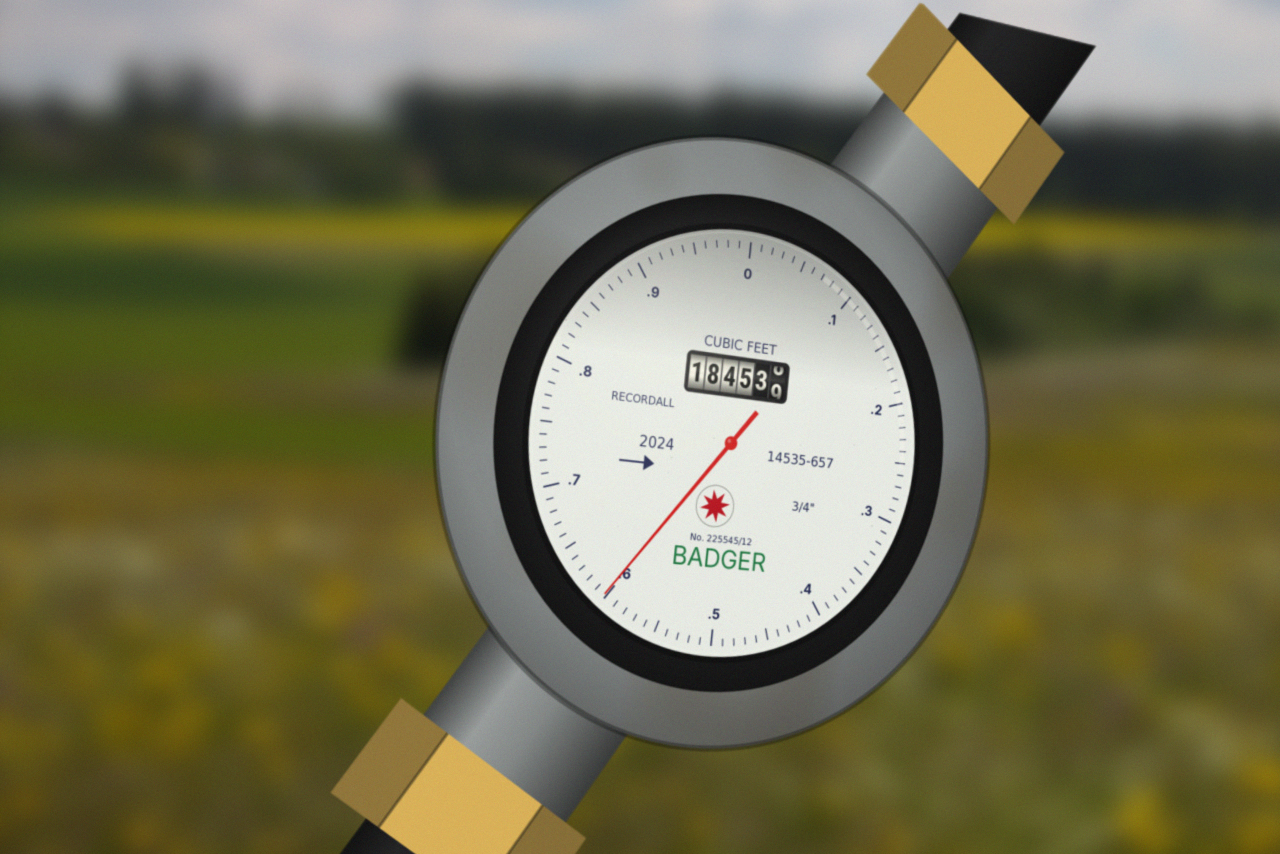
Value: 184538.60 ft³
